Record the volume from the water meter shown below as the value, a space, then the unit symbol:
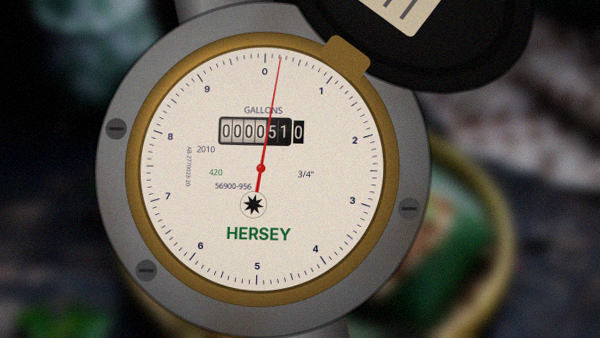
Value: 510.2 gal
